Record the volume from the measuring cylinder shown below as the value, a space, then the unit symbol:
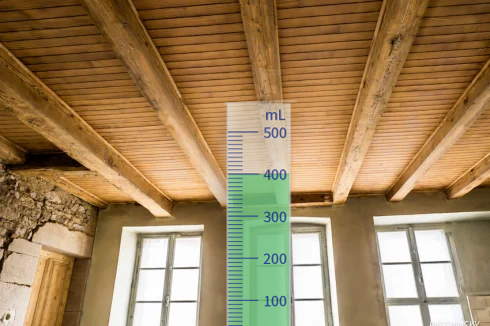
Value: 400 mL
